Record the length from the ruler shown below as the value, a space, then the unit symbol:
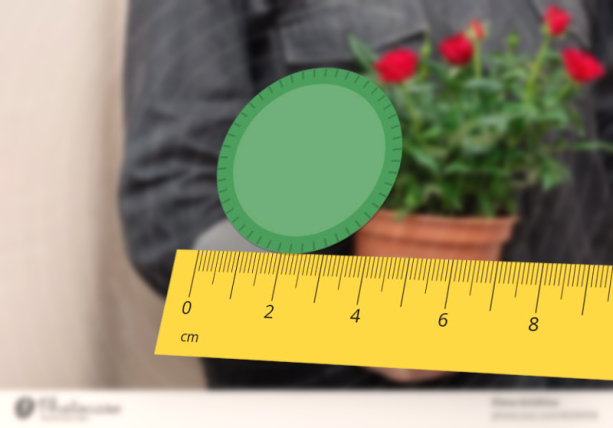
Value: 4.4 cm
